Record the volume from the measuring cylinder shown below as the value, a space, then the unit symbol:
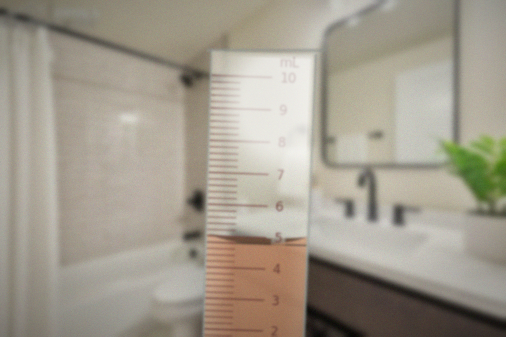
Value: 4.8 mL
